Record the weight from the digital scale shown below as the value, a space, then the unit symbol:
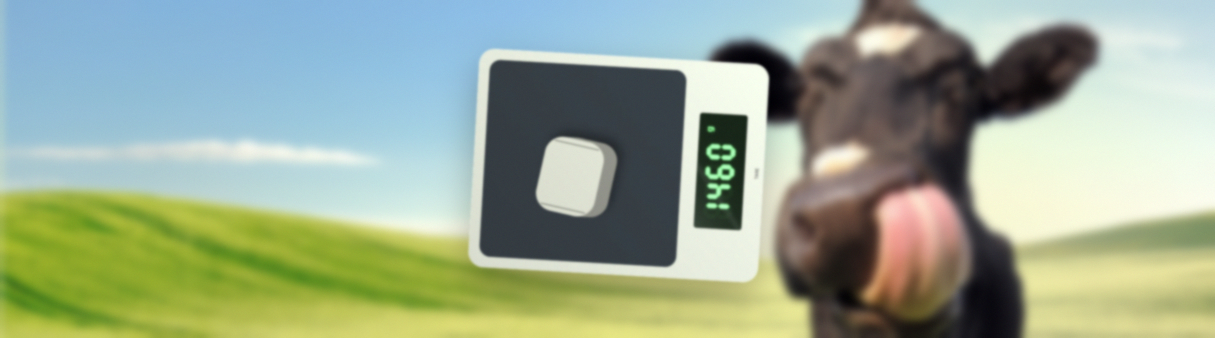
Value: 1460 g
